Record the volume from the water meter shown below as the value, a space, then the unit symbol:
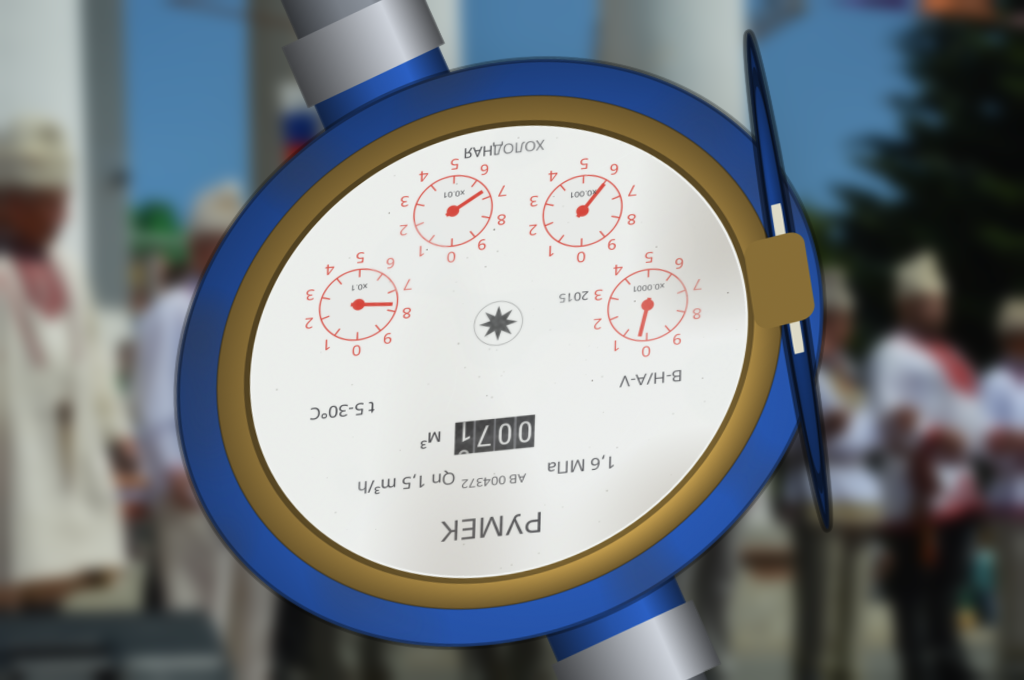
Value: 70.7660 m³
